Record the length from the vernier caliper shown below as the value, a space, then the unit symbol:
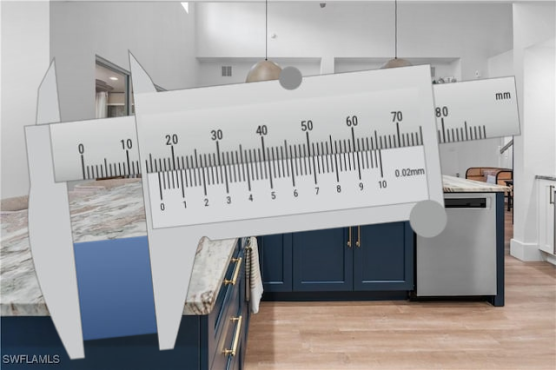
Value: 16.5 mm
